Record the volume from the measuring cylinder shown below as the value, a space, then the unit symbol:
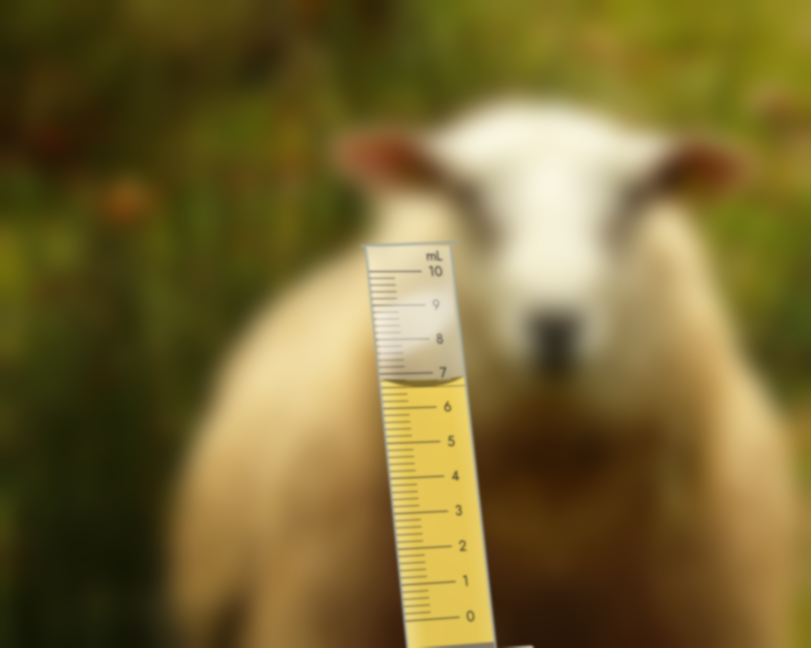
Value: 6.6 mL
